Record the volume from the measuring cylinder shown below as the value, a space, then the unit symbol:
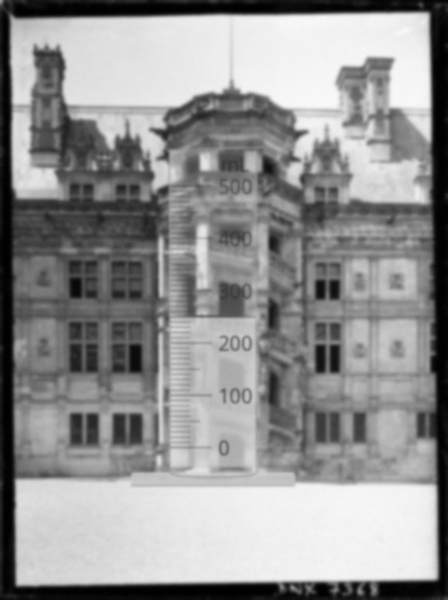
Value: 250 mL
